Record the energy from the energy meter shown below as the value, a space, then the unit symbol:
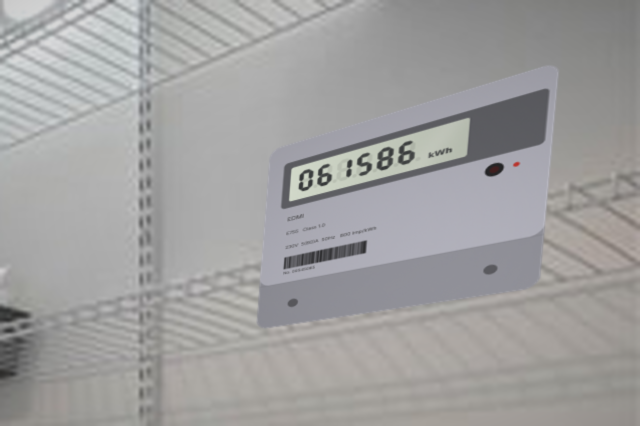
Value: 61586 kWh
